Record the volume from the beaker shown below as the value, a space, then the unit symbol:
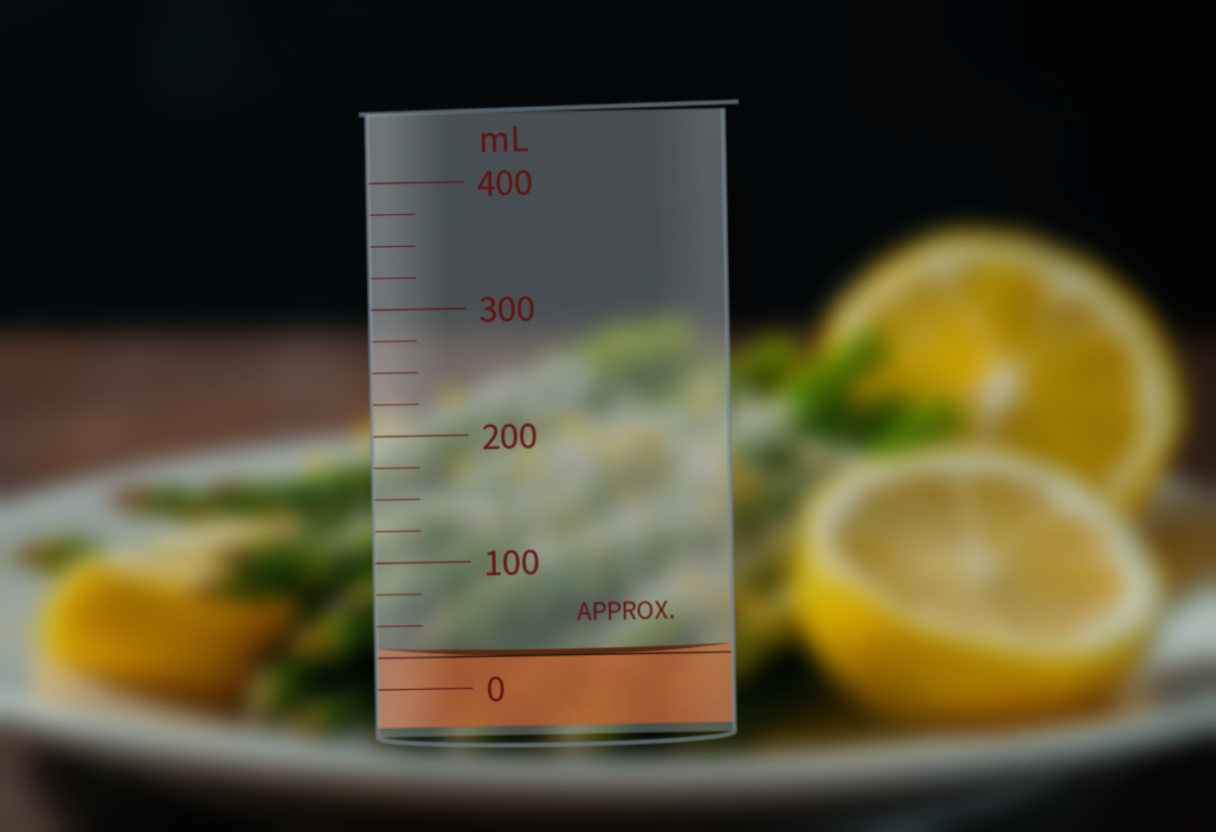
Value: 25 mL
